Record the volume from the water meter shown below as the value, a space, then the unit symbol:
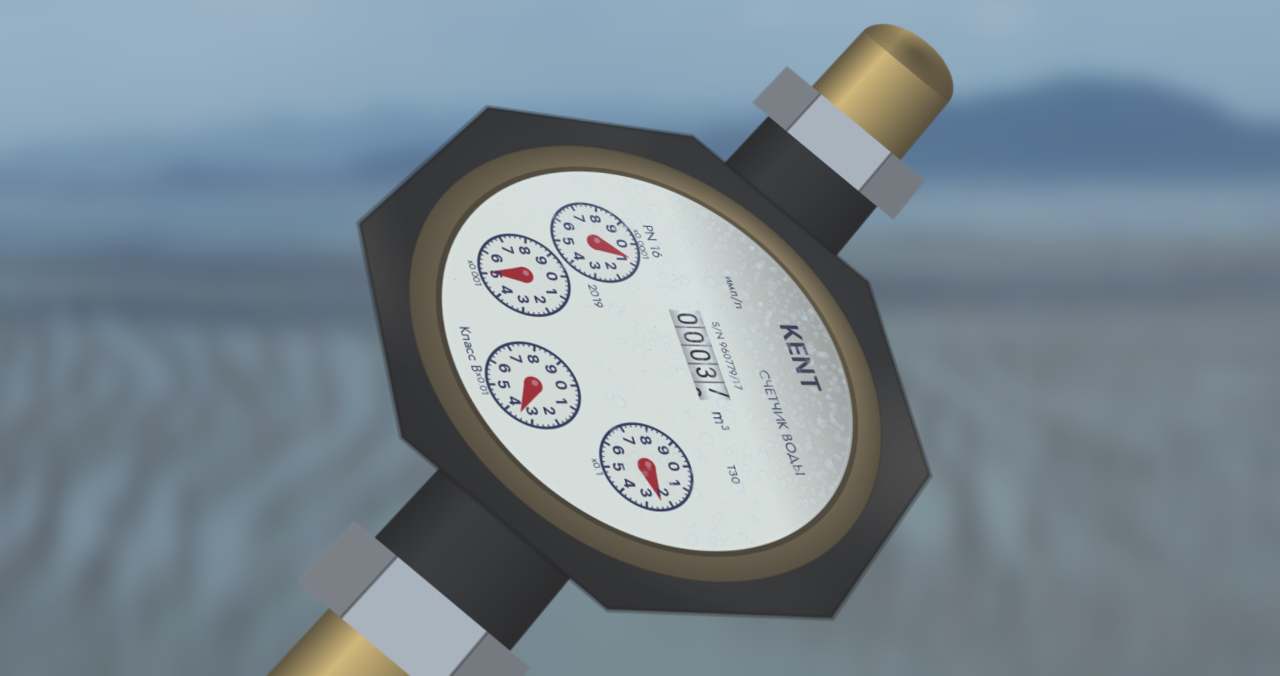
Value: 37.2350 m³
